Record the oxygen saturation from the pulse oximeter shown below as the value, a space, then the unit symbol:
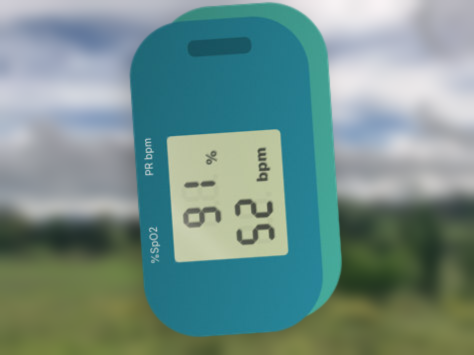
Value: 91 %
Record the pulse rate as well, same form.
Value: 52 bpm
